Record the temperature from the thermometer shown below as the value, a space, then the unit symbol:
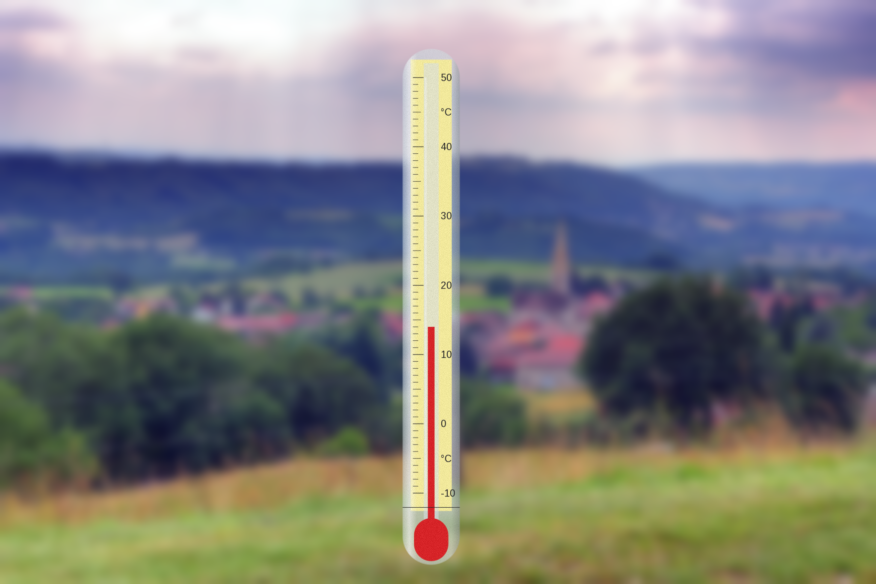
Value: 14 °C
